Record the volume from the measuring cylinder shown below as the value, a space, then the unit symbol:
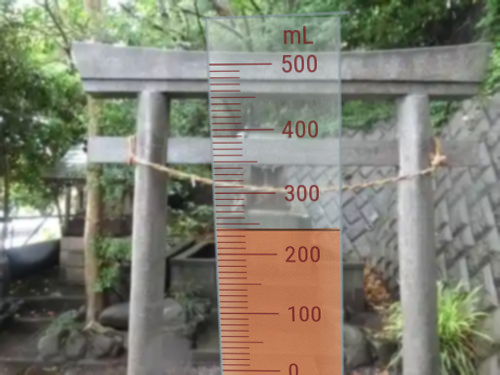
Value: 240 mL
